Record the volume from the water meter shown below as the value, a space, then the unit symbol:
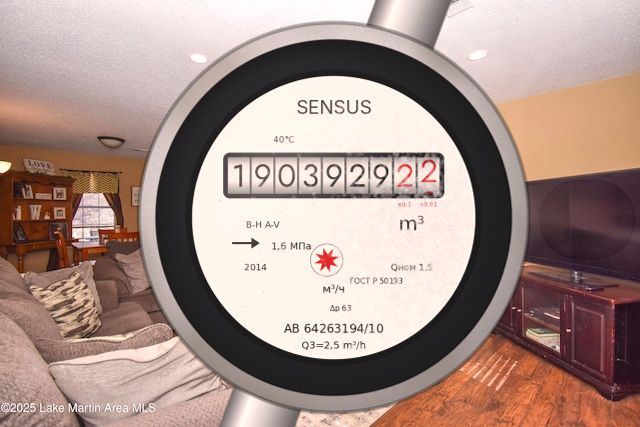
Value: 1903929.22 m³
